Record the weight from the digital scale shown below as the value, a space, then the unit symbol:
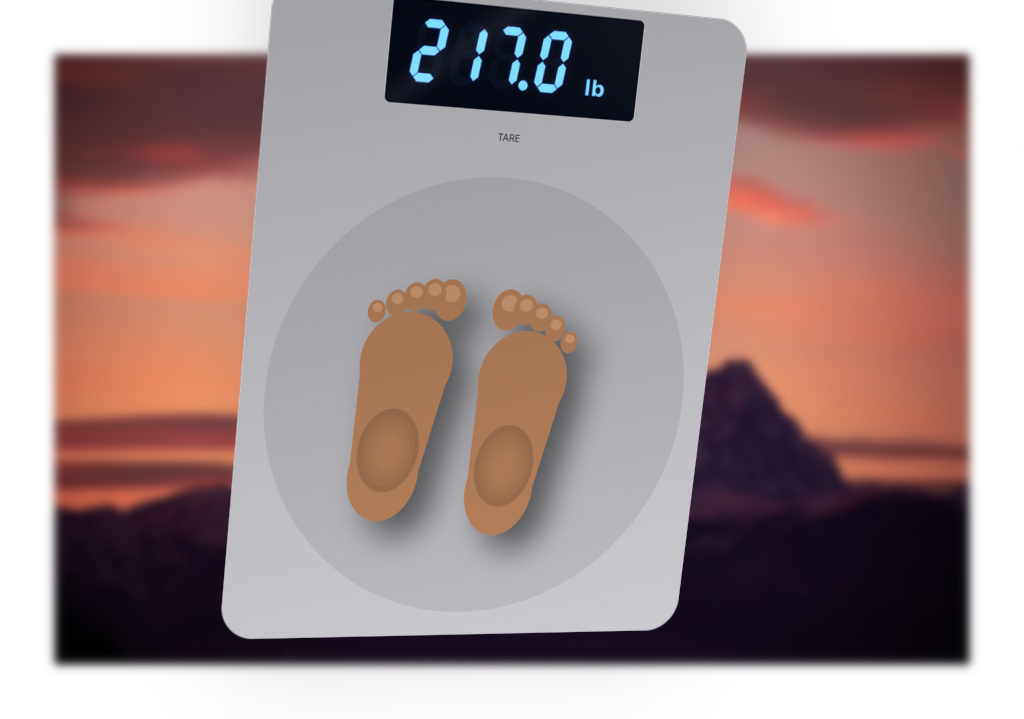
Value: 217.0 lb
